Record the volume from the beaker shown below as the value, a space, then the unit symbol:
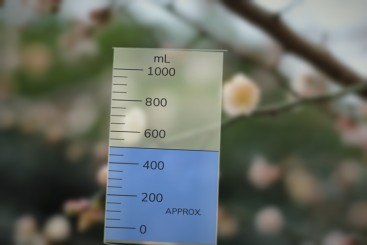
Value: 500 mL
